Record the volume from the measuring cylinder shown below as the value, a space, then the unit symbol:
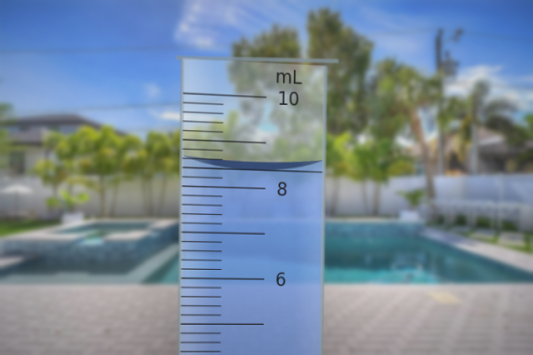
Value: 8.4 mL
